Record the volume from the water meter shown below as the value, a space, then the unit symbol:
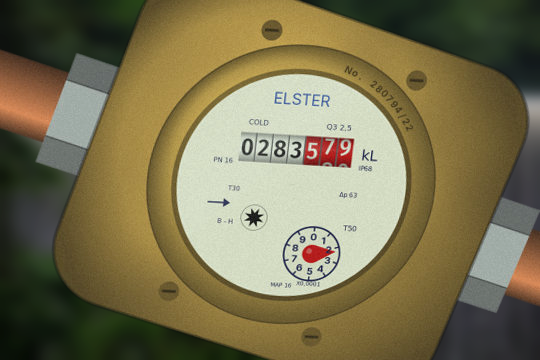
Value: 283.5792 kL
